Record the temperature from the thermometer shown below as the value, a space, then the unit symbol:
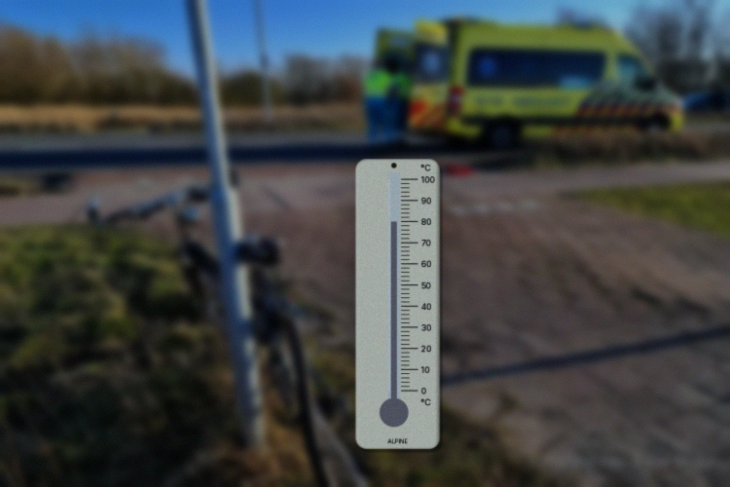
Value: 80 °C
